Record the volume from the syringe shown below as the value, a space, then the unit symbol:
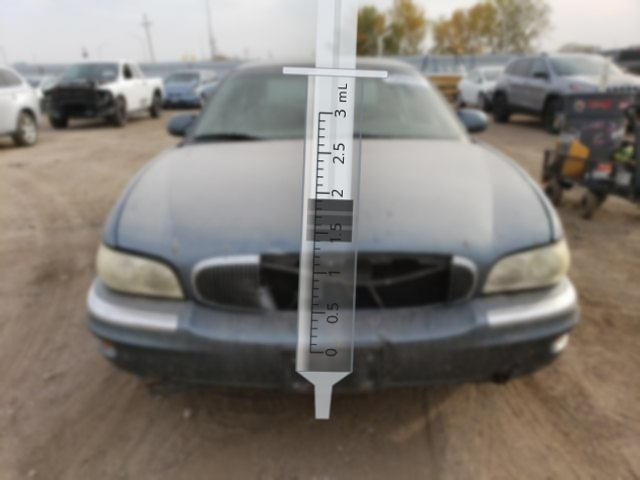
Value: 1.4 mL
